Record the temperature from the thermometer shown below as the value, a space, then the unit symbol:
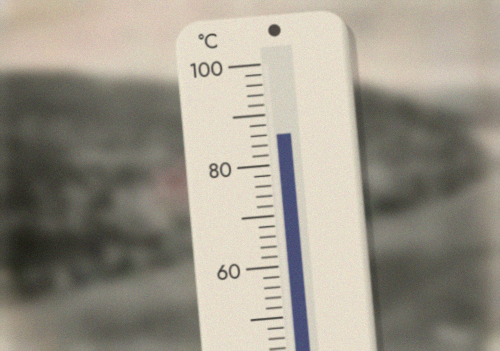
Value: 86 °C
